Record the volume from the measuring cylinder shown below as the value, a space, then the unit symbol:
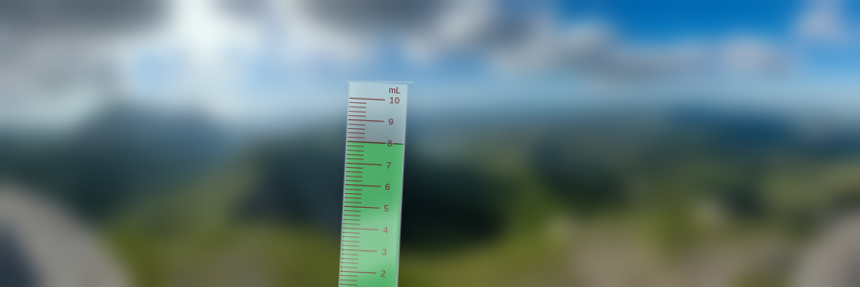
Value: 8 mL
